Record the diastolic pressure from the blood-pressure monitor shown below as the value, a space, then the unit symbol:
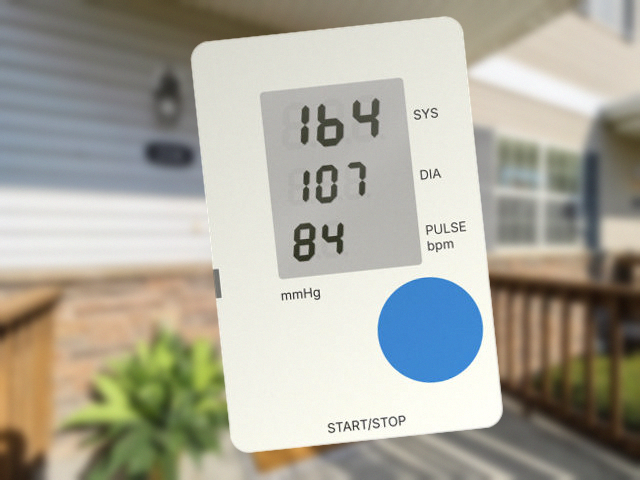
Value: 107 mmHg
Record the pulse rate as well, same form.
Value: 84 bpm
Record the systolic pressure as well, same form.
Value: 164 mmHg
